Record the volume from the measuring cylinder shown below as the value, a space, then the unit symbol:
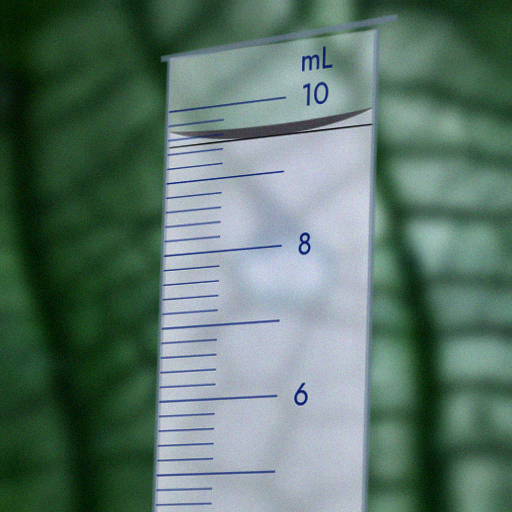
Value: 9.5 mL
